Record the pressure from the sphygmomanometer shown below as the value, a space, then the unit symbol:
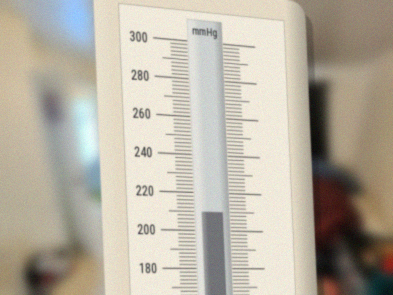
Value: 210 mmHg
